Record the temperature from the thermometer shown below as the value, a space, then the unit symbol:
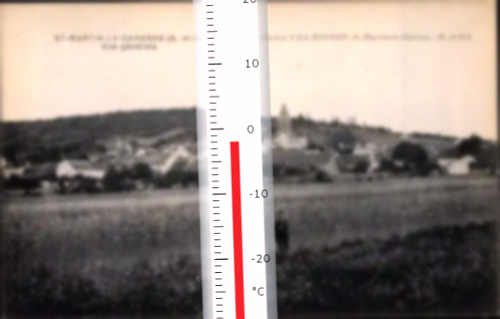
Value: -2 °C
